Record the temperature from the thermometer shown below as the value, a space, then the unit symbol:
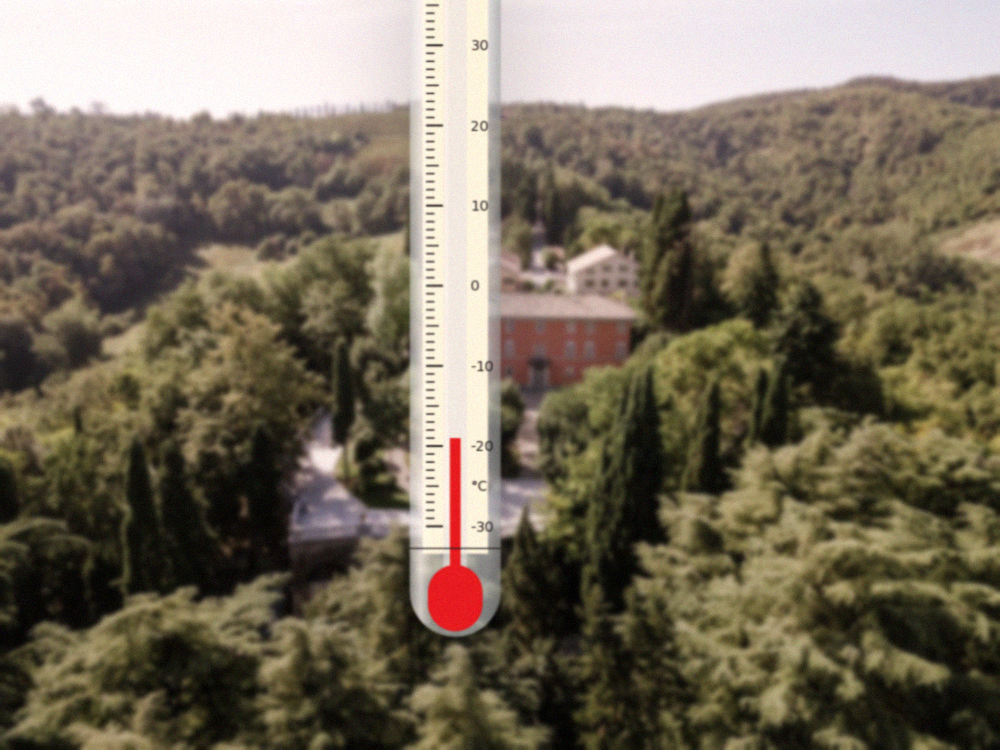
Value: -19 °C
